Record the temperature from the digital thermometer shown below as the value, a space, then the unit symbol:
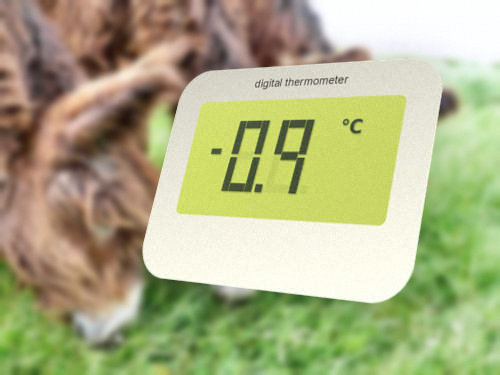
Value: -0.9 °C
